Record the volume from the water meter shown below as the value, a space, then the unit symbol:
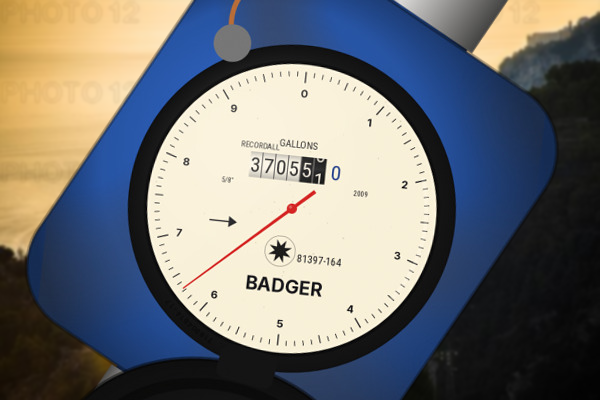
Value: 3705506.3 gal
